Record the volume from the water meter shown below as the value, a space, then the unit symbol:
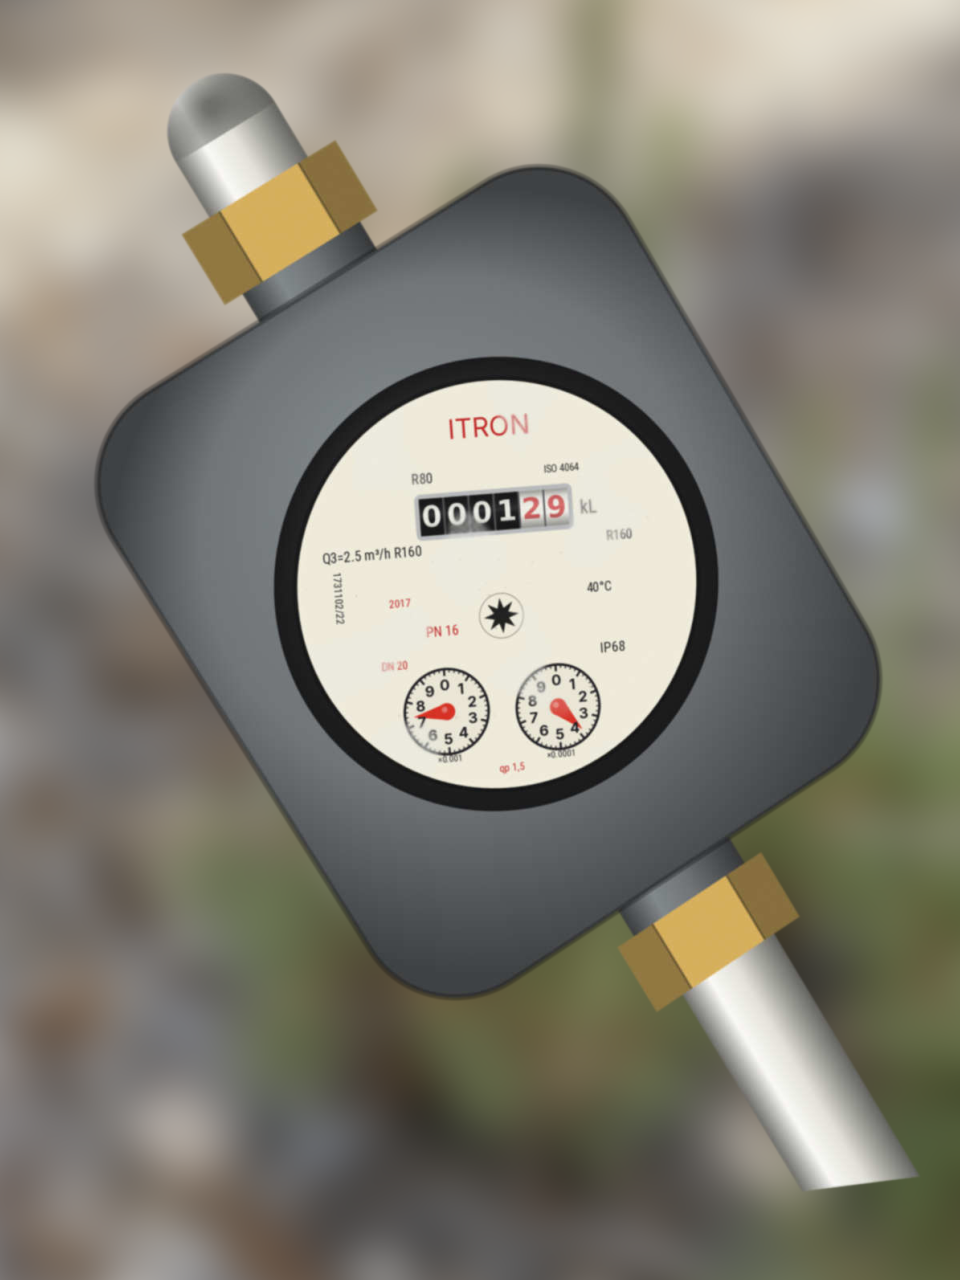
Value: 1.2973 kL
